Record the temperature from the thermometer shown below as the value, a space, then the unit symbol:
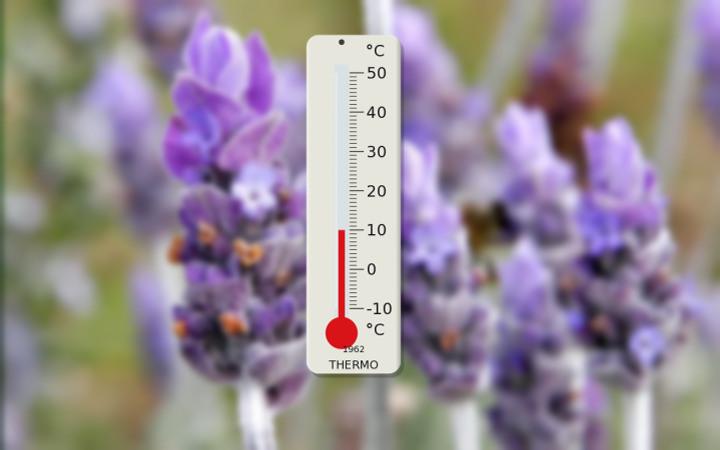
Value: 10 °C
